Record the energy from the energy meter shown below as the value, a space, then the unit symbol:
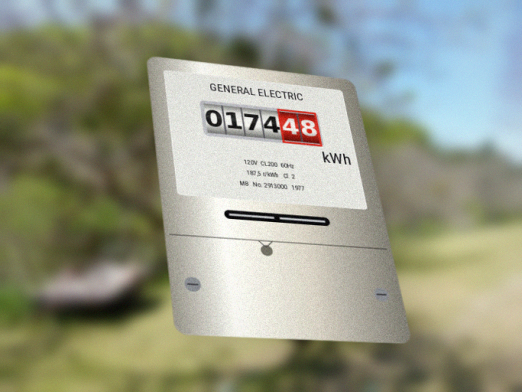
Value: 174.48 kWh
